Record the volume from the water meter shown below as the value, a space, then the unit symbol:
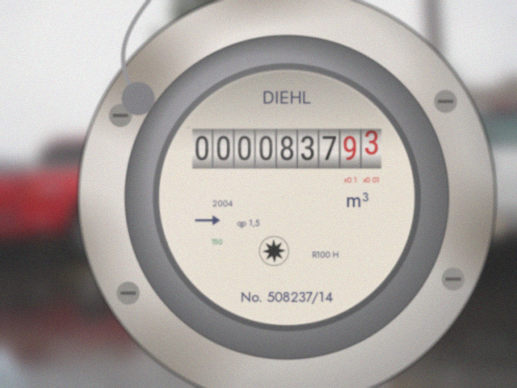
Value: 837.93 m³
